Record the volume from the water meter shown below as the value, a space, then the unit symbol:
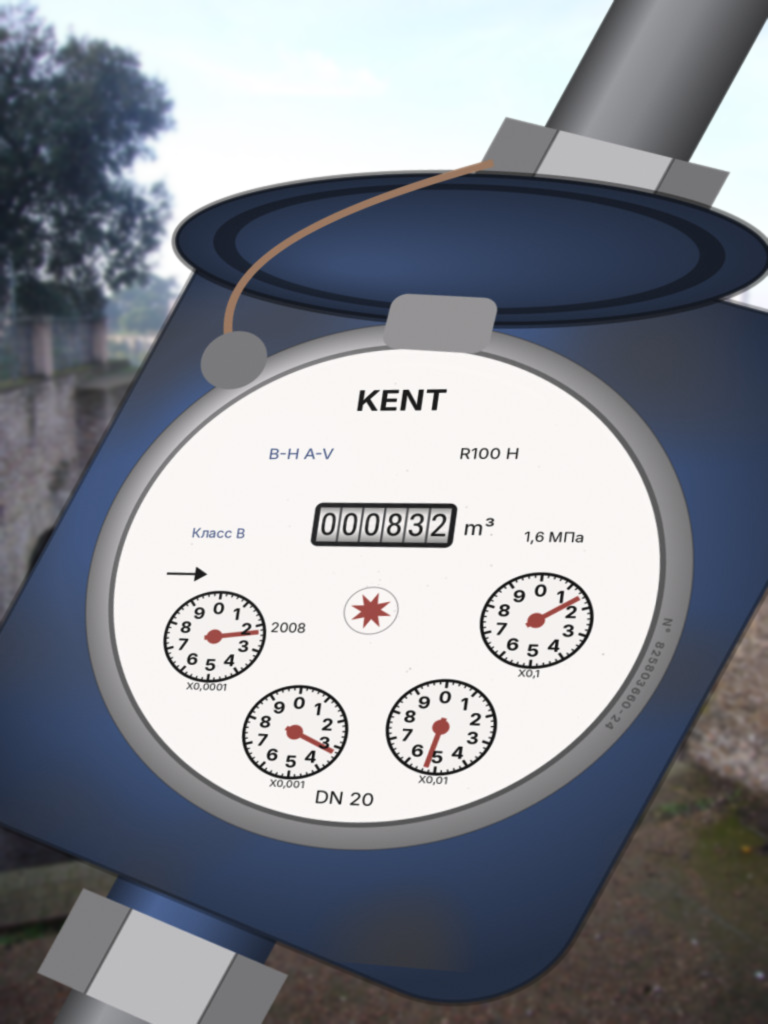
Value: 832.1532 m³
